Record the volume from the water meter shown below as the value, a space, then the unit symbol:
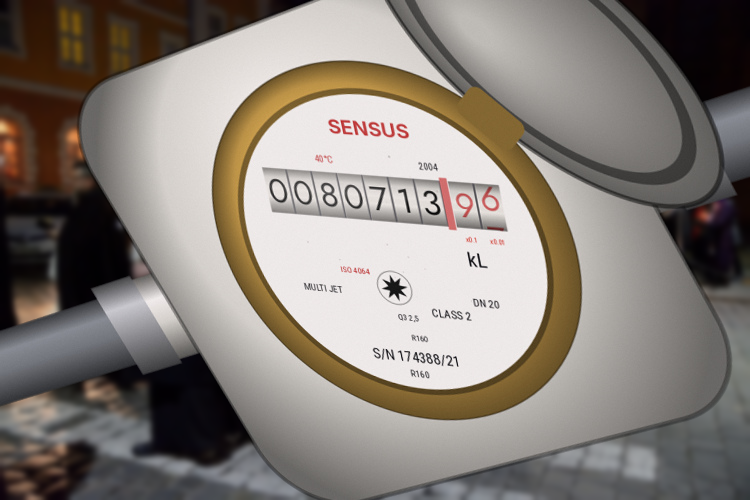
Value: 80713.96 kL
